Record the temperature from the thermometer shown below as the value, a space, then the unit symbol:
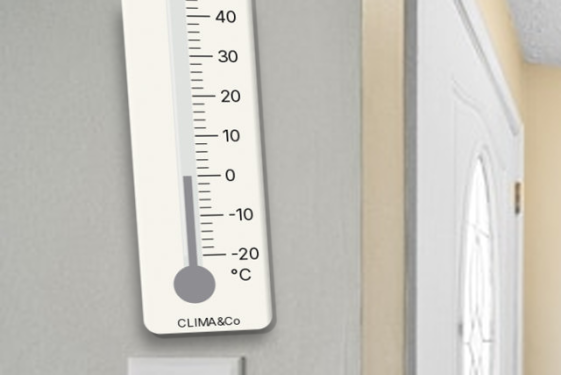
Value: 0 °C
